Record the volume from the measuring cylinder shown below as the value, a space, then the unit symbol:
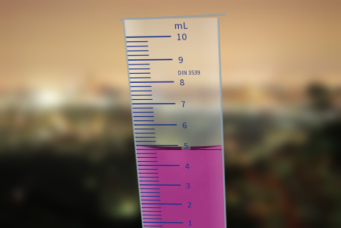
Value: 4.8 mL
